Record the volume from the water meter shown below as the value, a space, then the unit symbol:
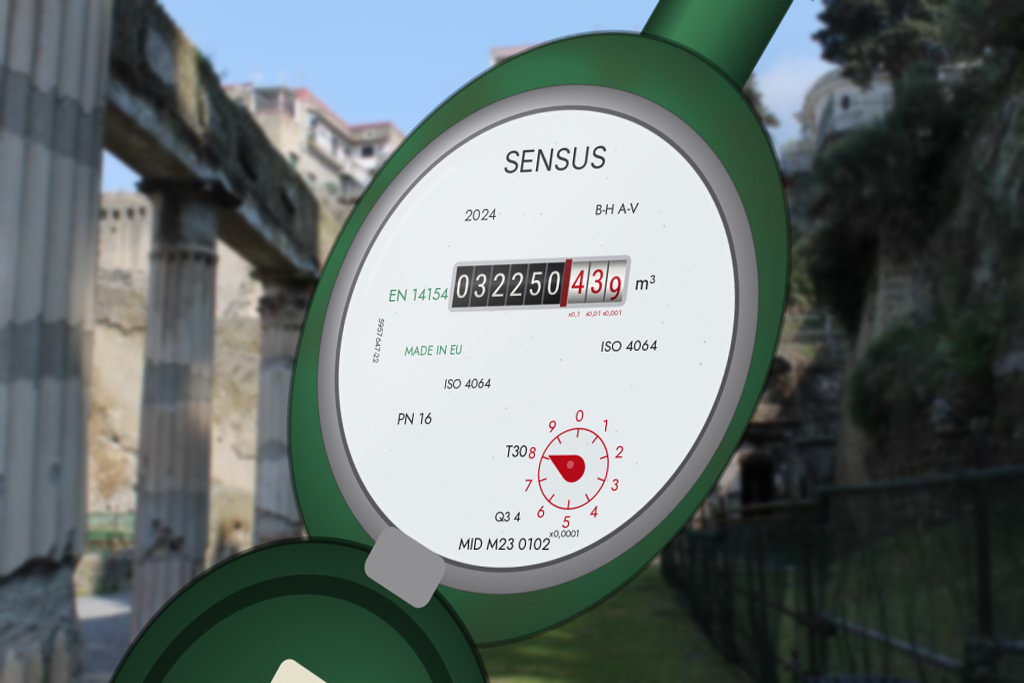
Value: 32250.4388 m³
